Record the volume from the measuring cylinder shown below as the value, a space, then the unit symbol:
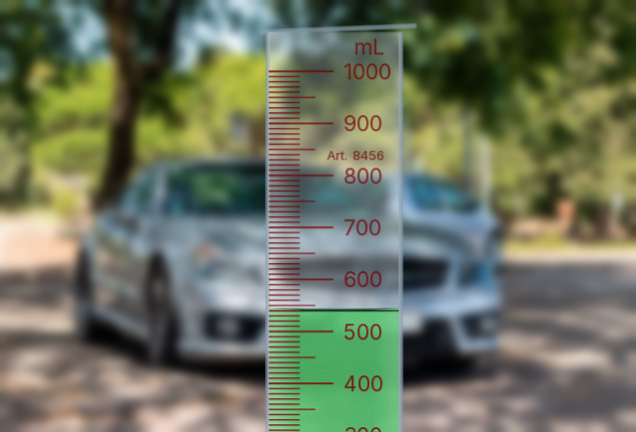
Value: 540 mL
